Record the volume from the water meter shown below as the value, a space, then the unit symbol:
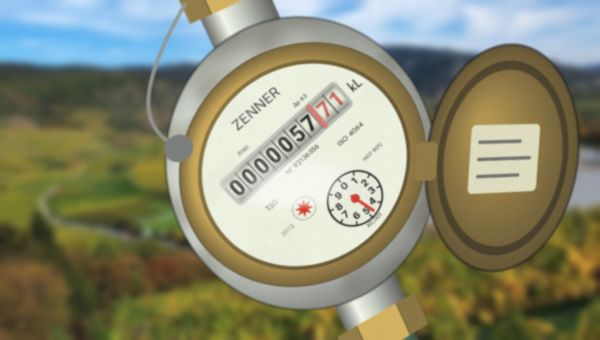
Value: 57.714 kL
